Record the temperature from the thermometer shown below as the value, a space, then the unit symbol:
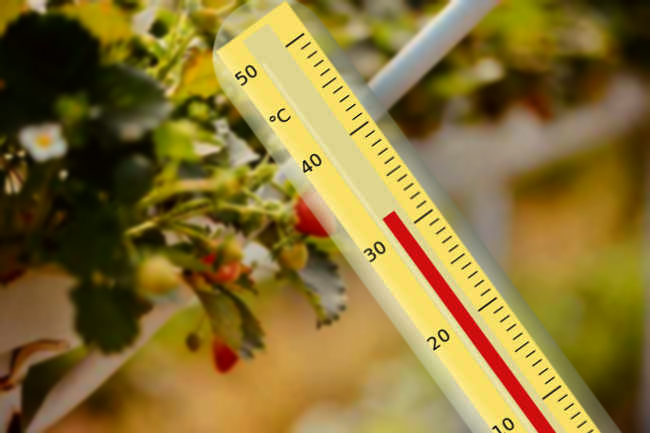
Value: 32 °C
